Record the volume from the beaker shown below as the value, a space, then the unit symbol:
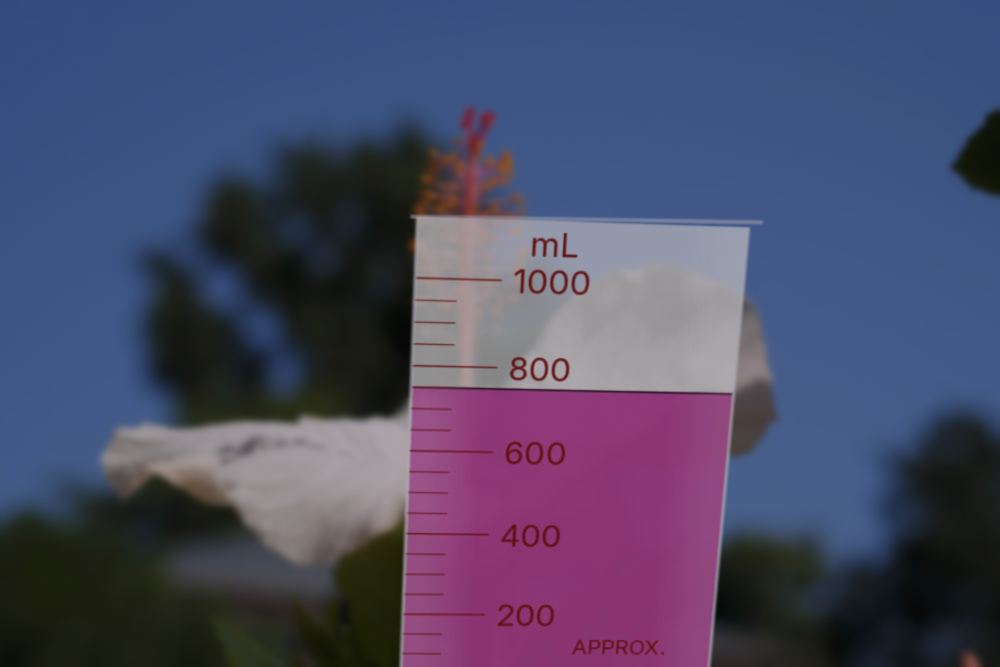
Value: 750 mL
